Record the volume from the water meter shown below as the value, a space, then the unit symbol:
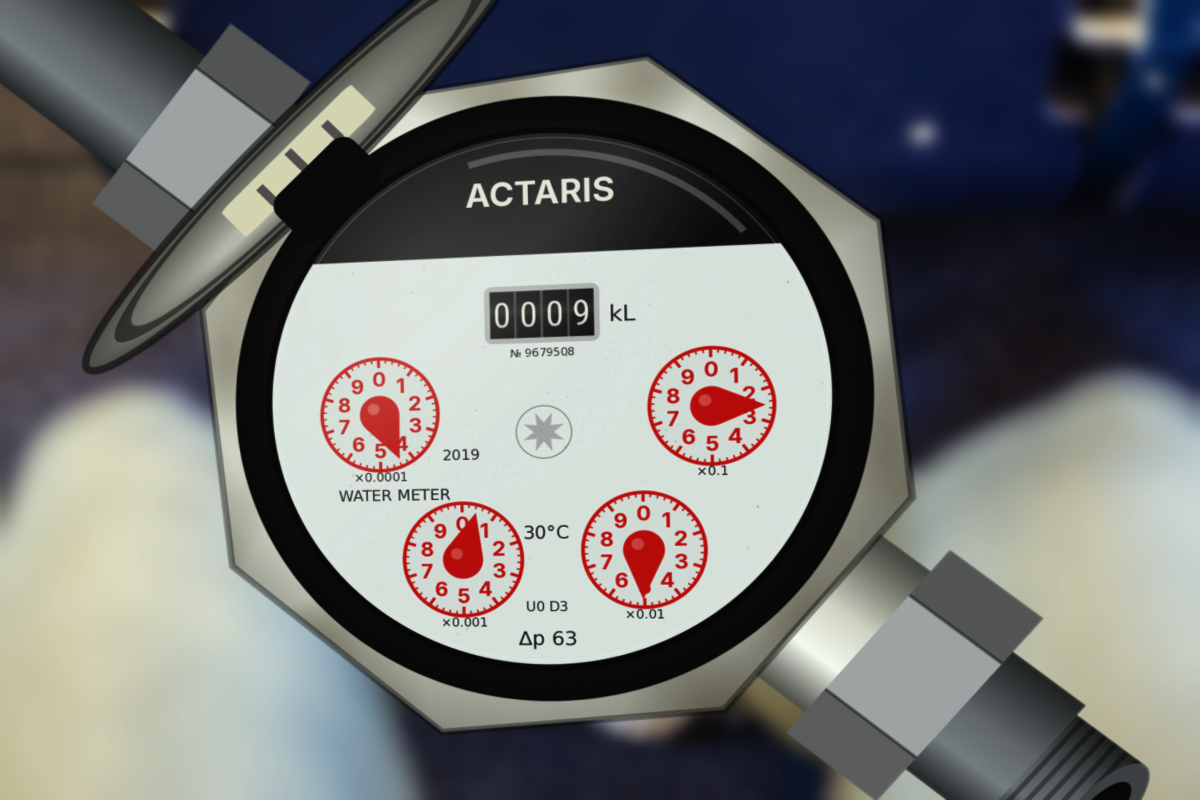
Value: 9.2504 kL
